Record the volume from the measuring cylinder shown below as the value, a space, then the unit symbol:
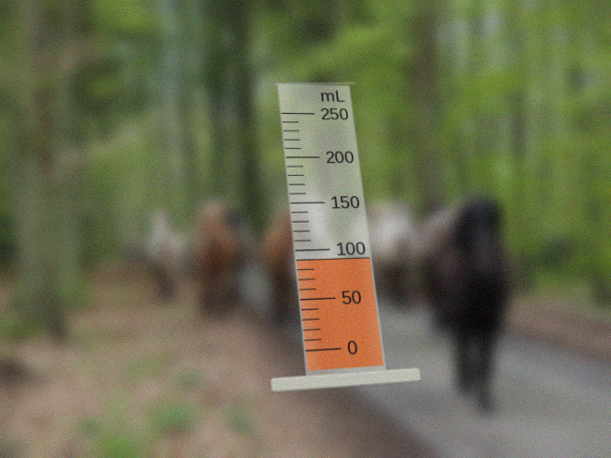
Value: 90 mL
